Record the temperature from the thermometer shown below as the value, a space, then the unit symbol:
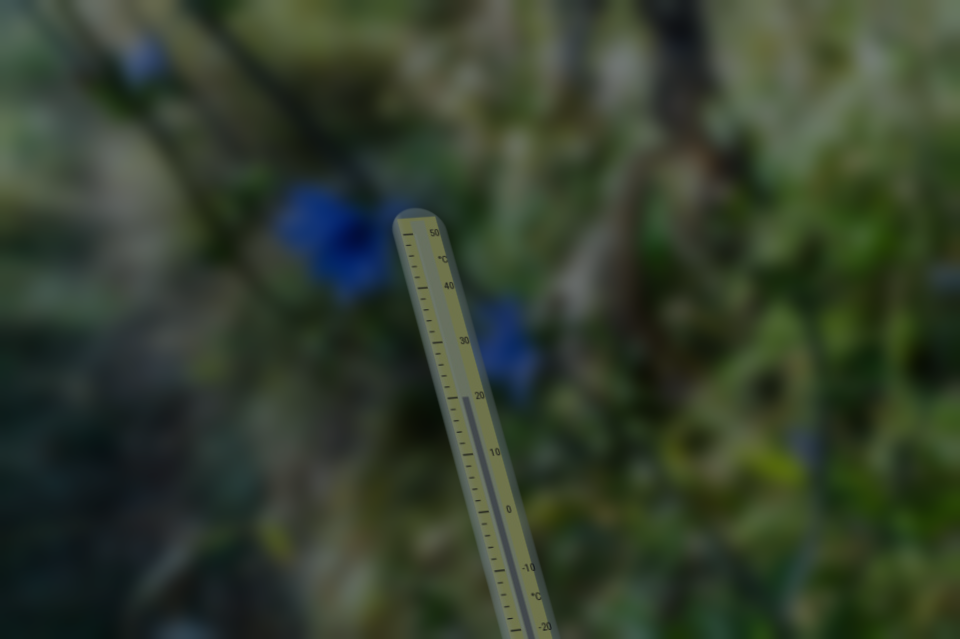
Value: 20 °C
